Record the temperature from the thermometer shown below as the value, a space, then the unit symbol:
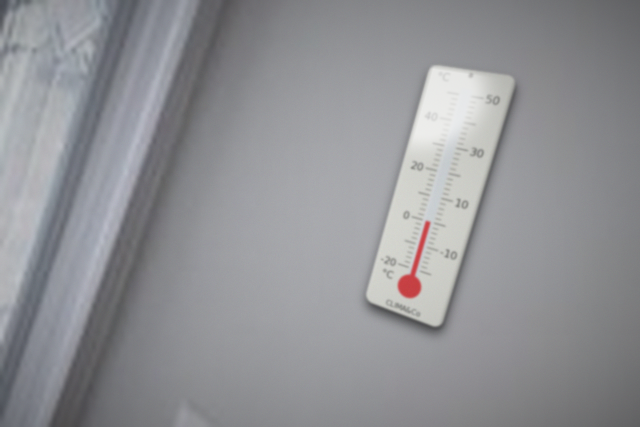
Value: 0 °C
